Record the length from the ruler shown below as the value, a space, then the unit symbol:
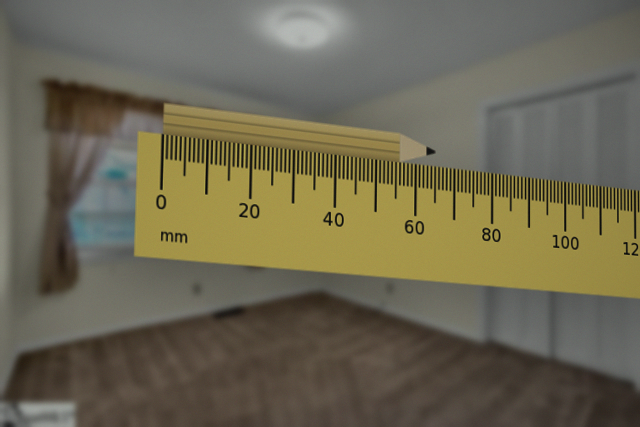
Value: 65 mm
